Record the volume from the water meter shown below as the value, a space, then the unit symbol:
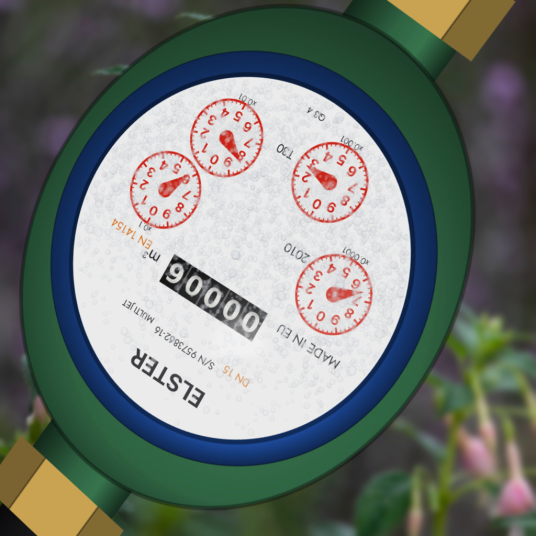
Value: 6.5826 m³
